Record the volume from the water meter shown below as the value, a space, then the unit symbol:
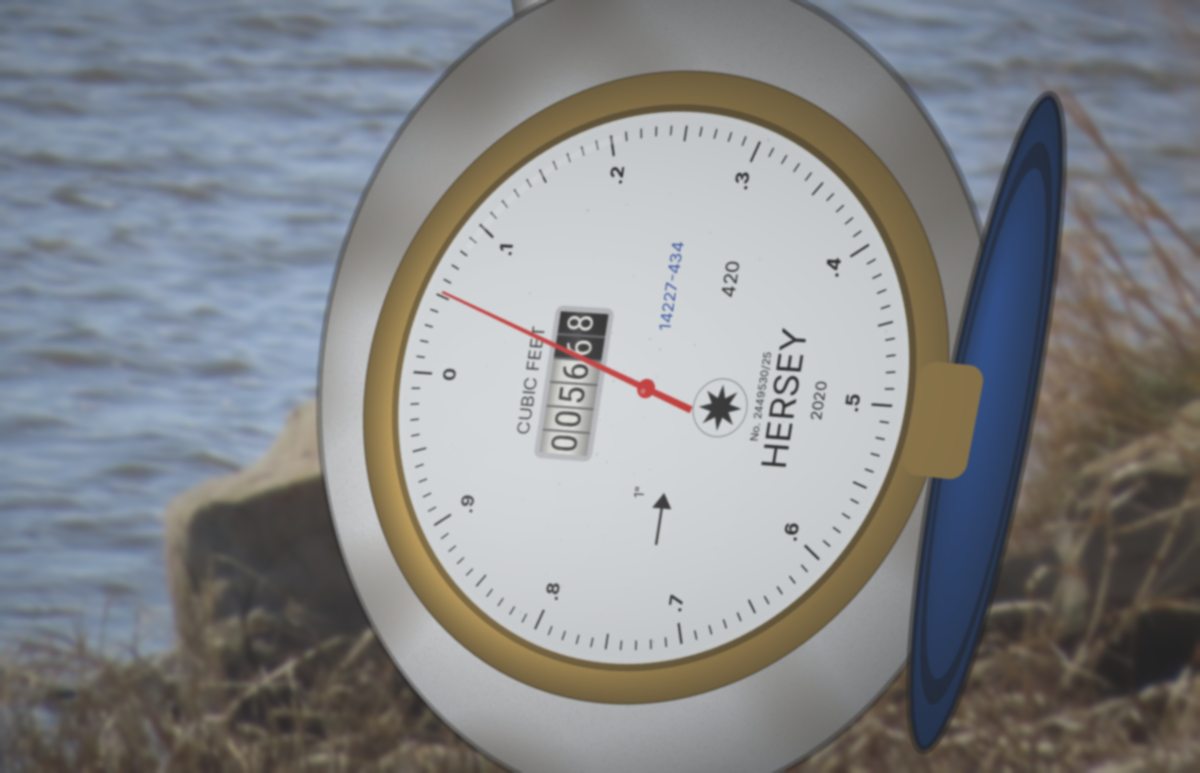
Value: 5668.05 ft³
